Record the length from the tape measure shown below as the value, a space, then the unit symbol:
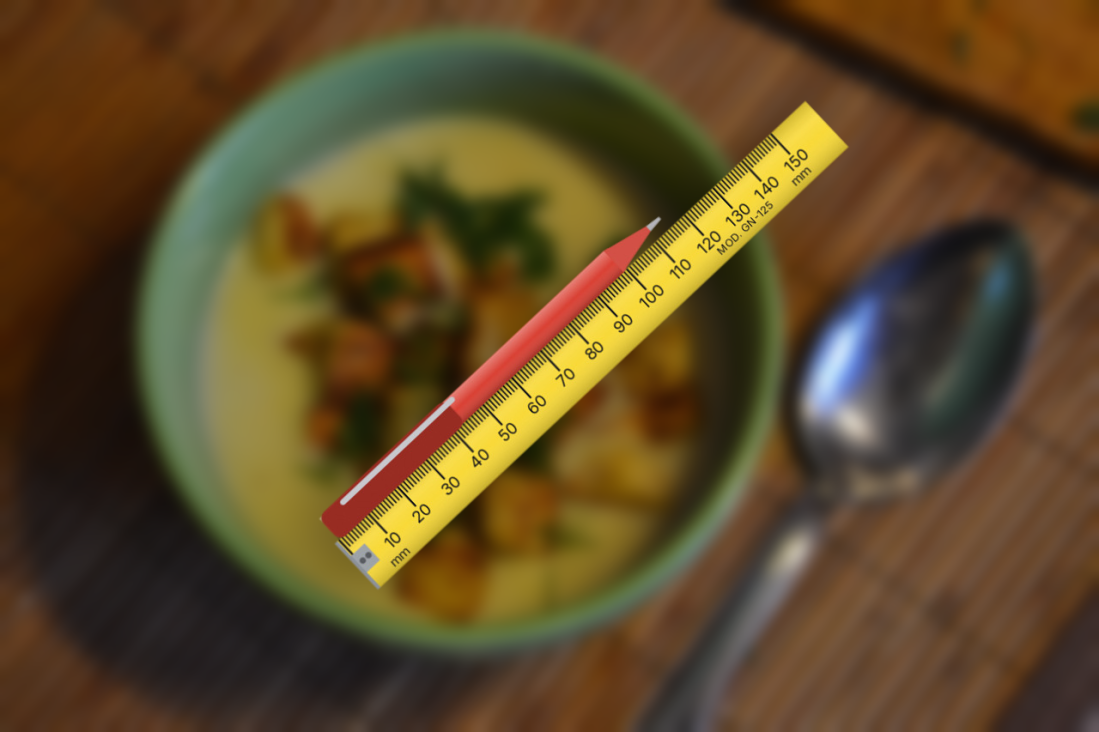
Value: 115 mm
